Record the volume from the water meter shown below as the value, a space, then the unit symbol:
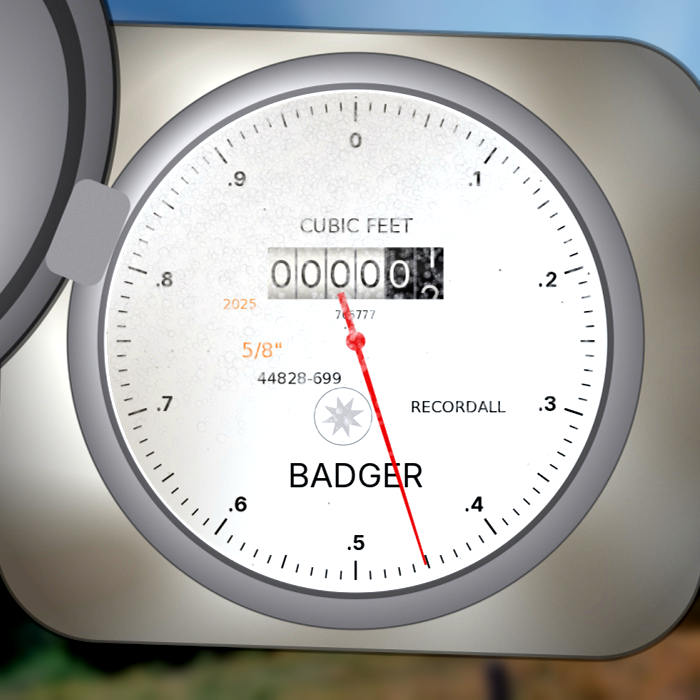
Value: 1.45 ft³
